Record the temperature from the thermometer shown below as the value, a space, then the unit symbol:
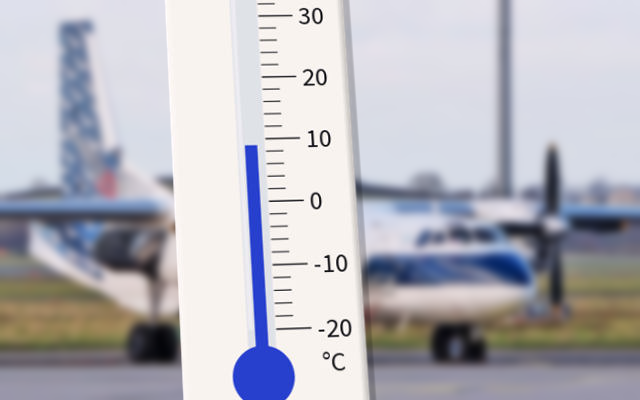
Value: 9 °C
